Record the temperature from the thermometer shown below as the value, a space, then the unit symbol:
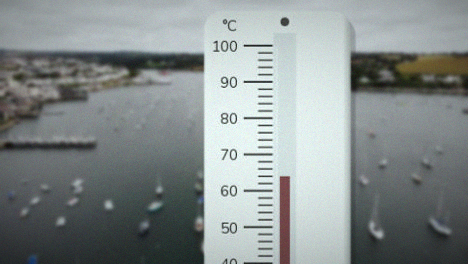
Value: 64 °C
